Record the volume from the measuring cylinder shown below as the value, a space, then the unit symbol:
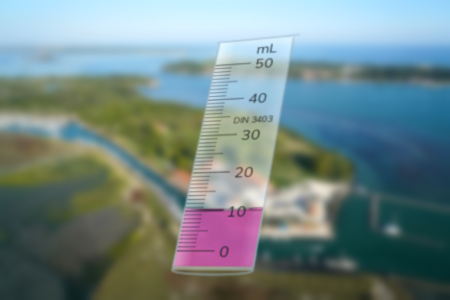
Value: 10 mL
